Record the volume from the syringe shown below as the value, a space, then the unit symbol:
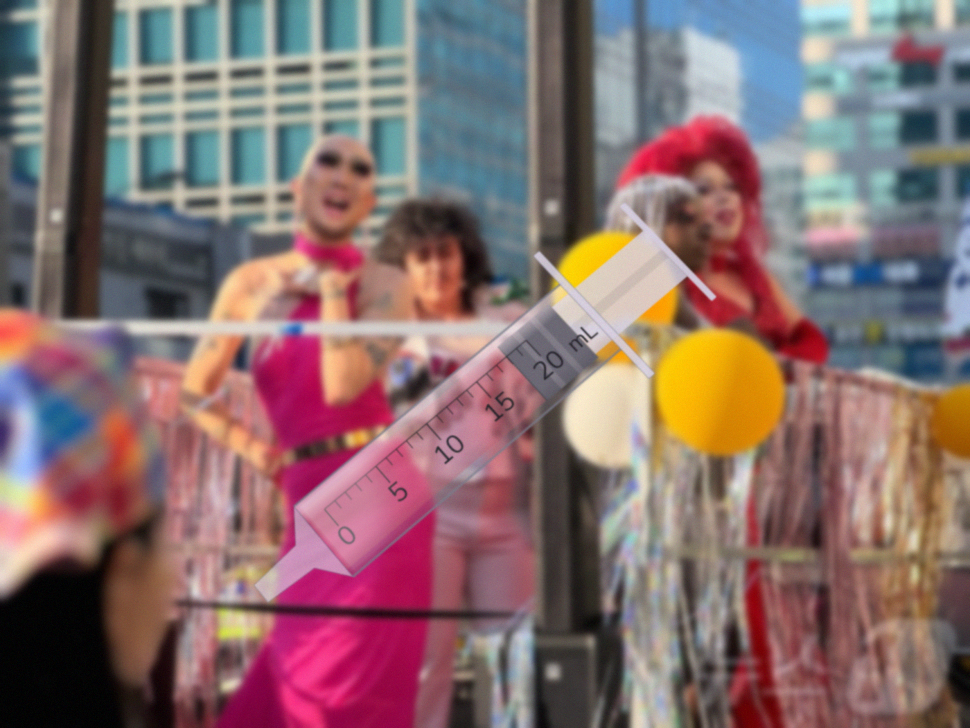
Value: 18 mL
